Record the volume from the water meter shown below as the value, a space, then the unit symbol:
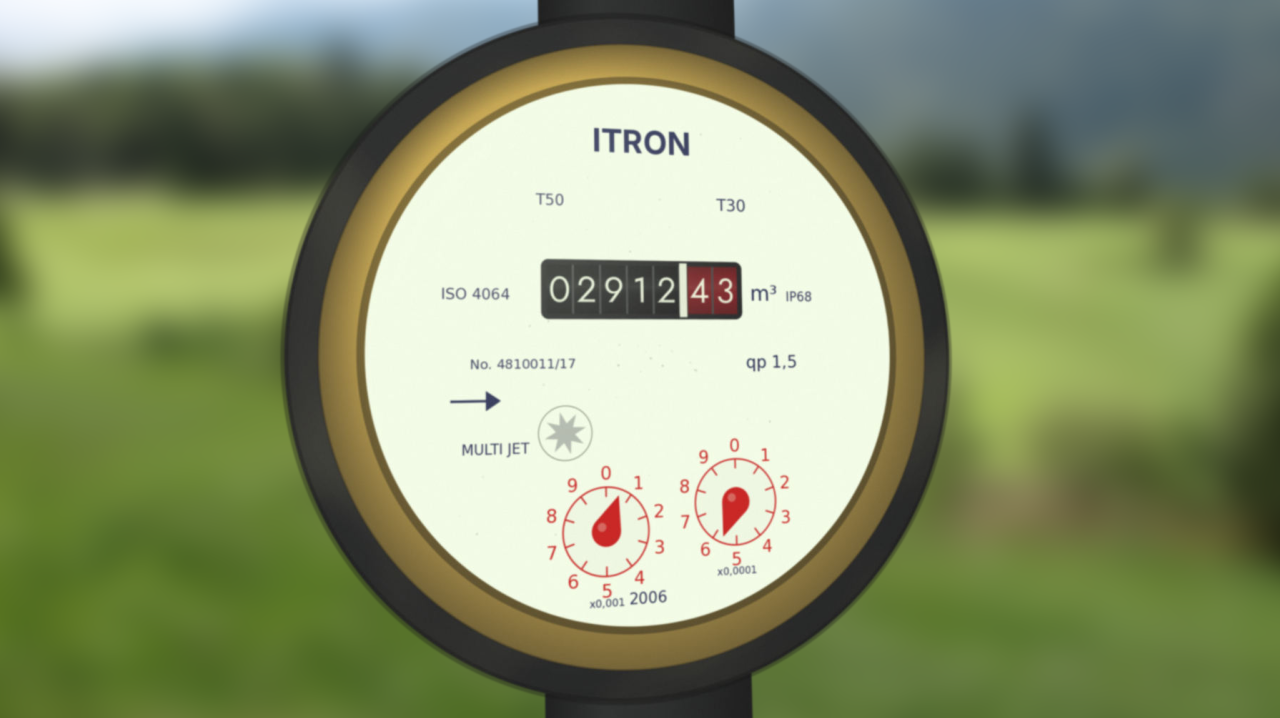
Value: 2912.4305 m³
